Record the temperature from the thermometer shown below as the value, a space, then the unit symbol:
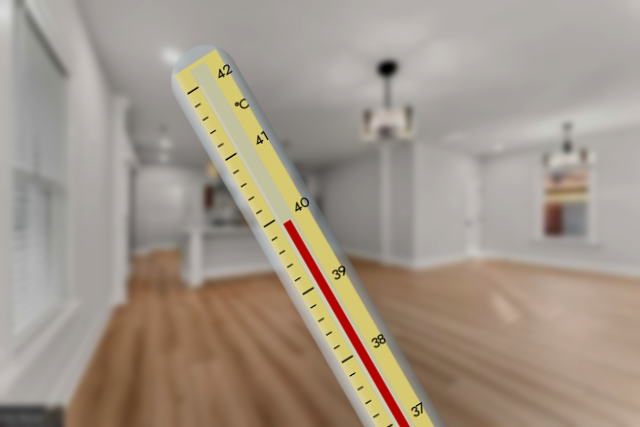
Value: 39.9 °C
